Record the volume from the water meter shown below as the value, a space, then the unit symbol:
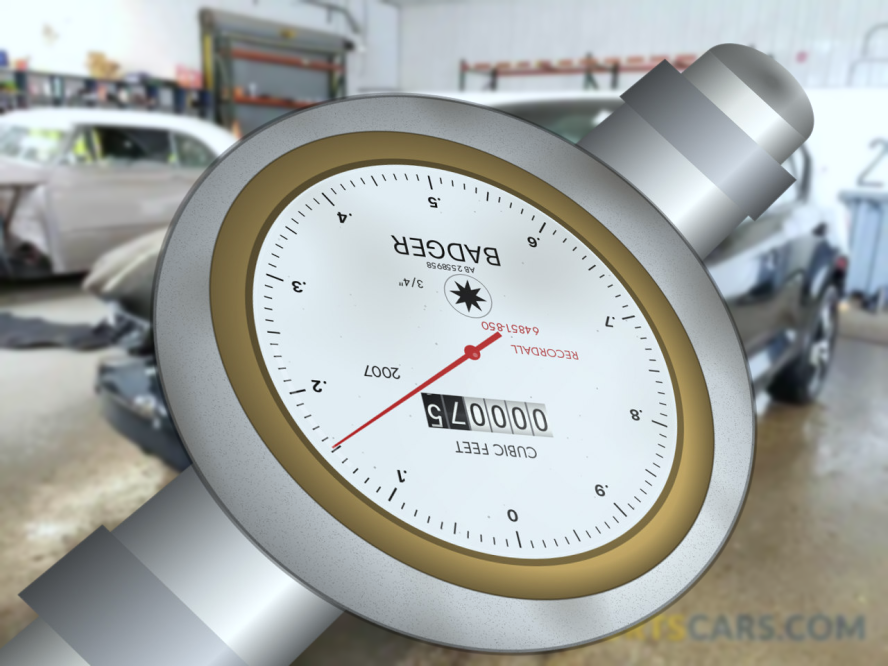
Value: 75.15 ft³
